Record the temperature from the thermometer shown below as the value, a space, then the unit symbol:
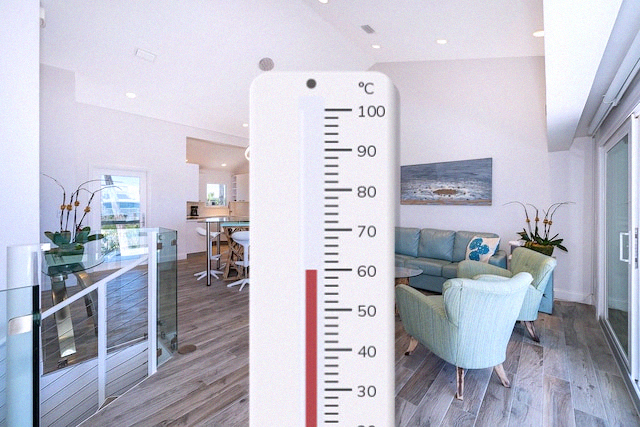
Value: 60 °C
